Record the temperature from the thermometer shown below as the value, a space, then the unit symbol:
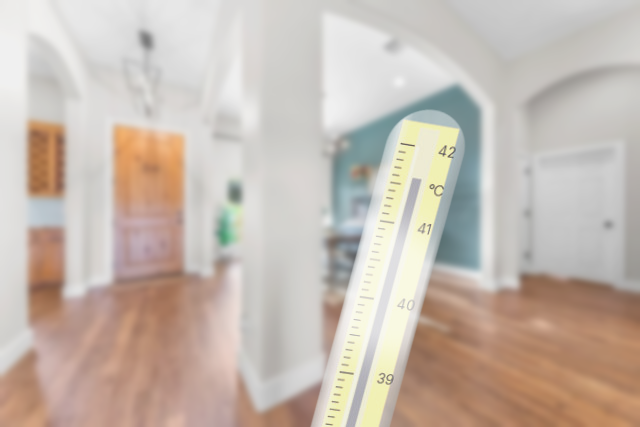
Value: 41.6 °C
